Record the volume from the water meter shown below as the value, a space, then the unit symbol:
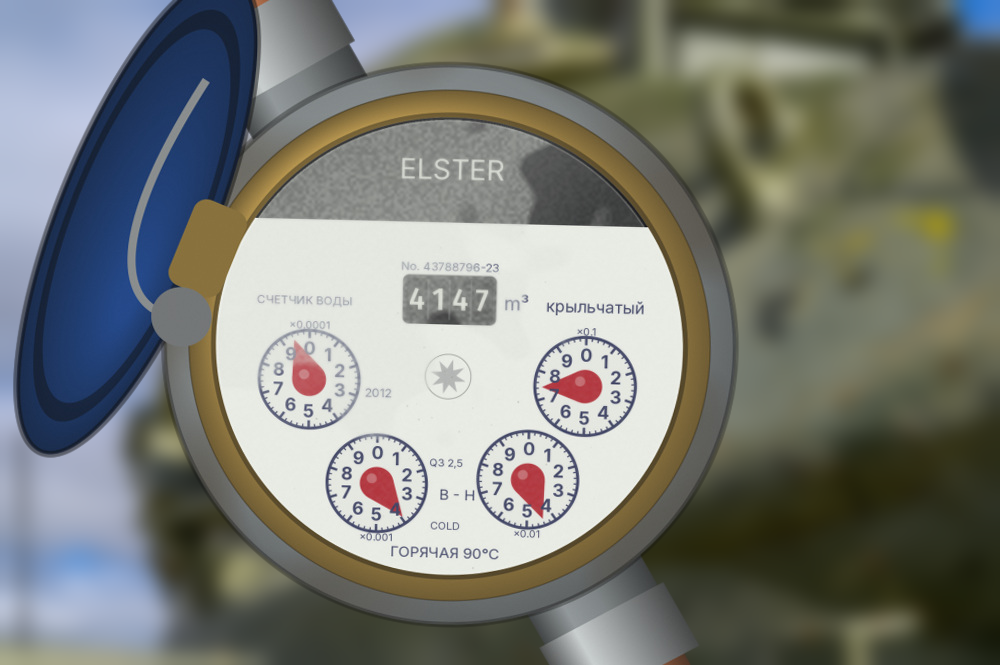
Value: 4147.7439 m³
